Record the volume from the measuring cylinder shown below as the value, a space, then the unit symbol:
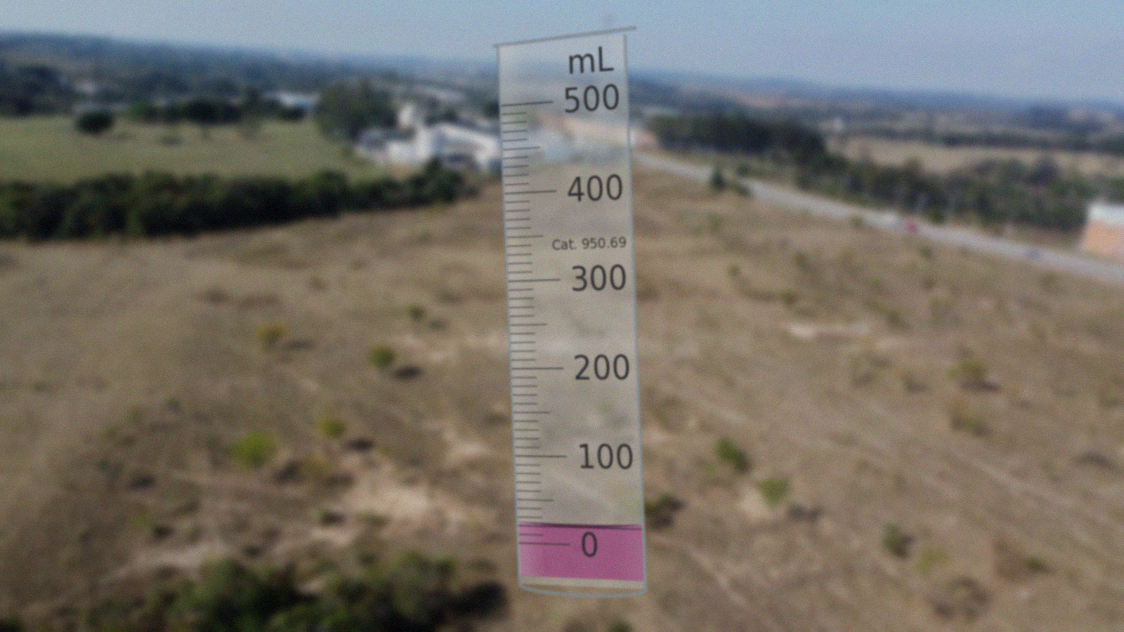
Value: 20 mL
